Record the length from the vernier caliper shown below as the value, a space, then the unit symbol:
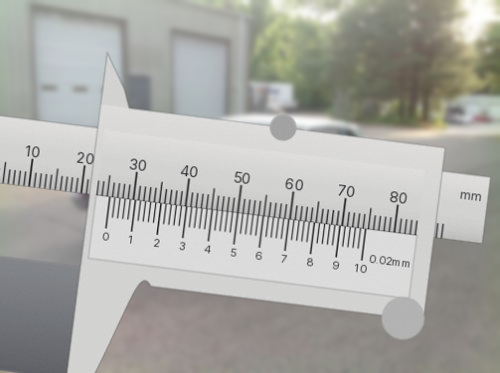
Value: 25.5 mm
